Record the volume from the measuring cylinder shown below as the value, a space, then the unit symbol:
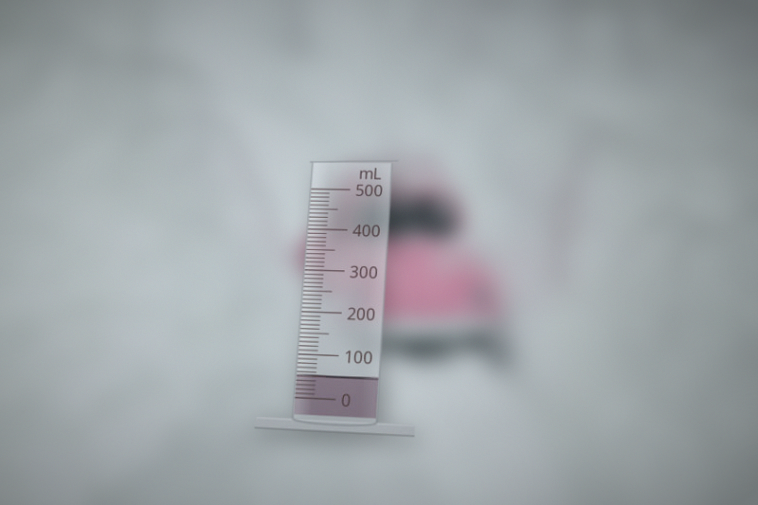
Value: 50 mL
